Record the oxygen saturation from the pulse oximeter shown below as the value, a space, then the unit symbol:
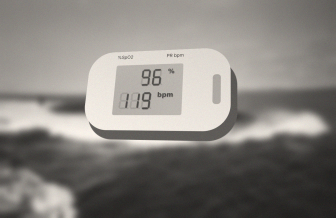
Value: 96 %
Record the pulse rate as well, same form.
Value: 119 bpm
